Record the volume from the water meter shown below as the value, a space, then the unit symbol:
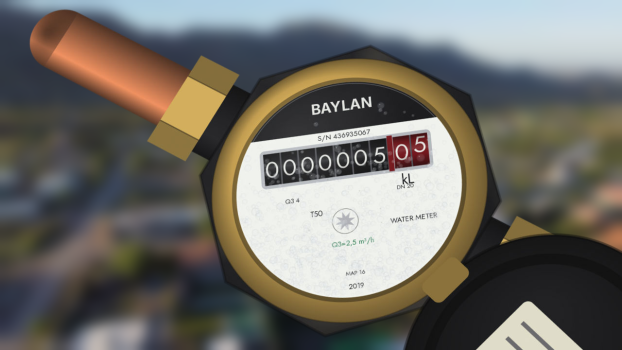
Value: 5.05 kL
